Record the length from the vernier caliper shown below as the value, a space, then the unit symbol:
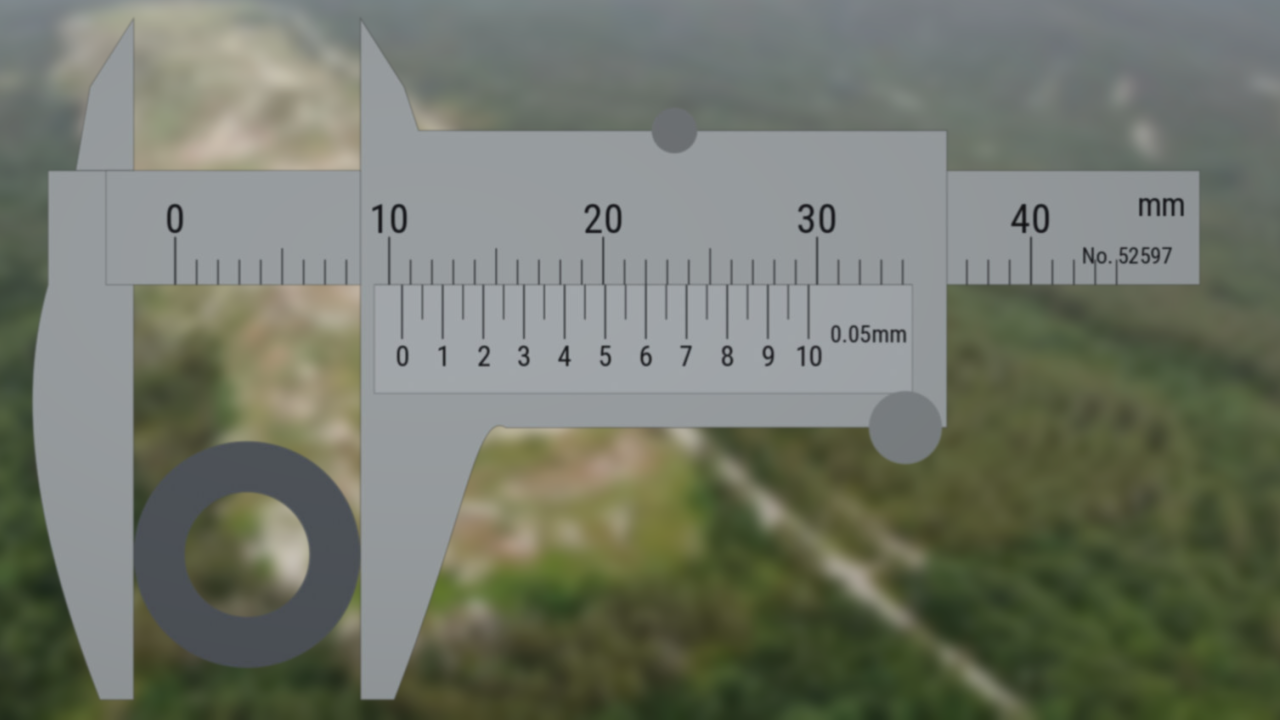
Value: 10.6 mm
